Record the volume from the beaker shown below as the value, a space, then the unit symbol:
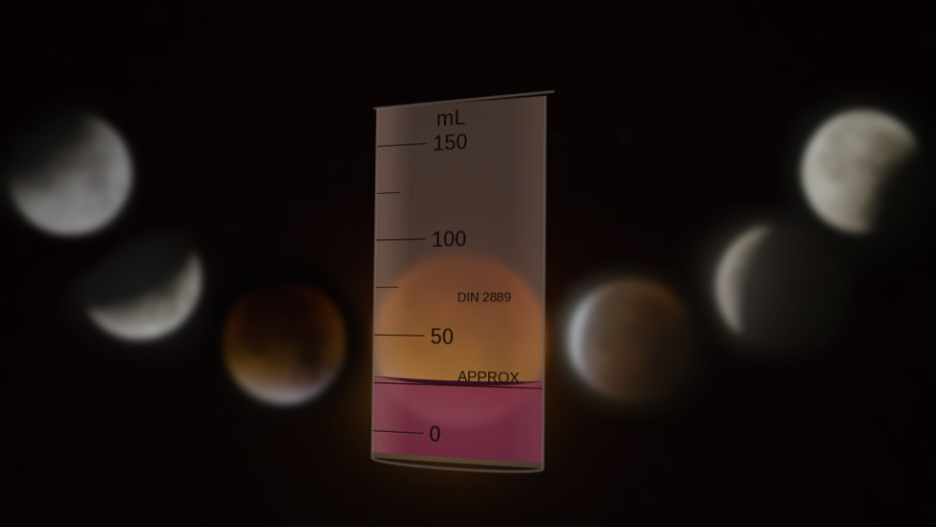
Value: 25 mL
